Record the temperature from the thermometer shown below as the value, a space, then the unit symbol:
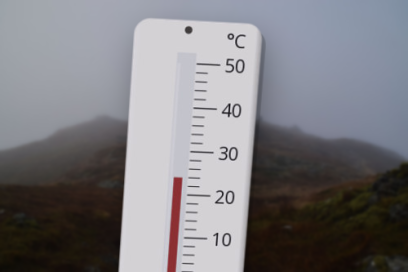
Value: 24 °C
